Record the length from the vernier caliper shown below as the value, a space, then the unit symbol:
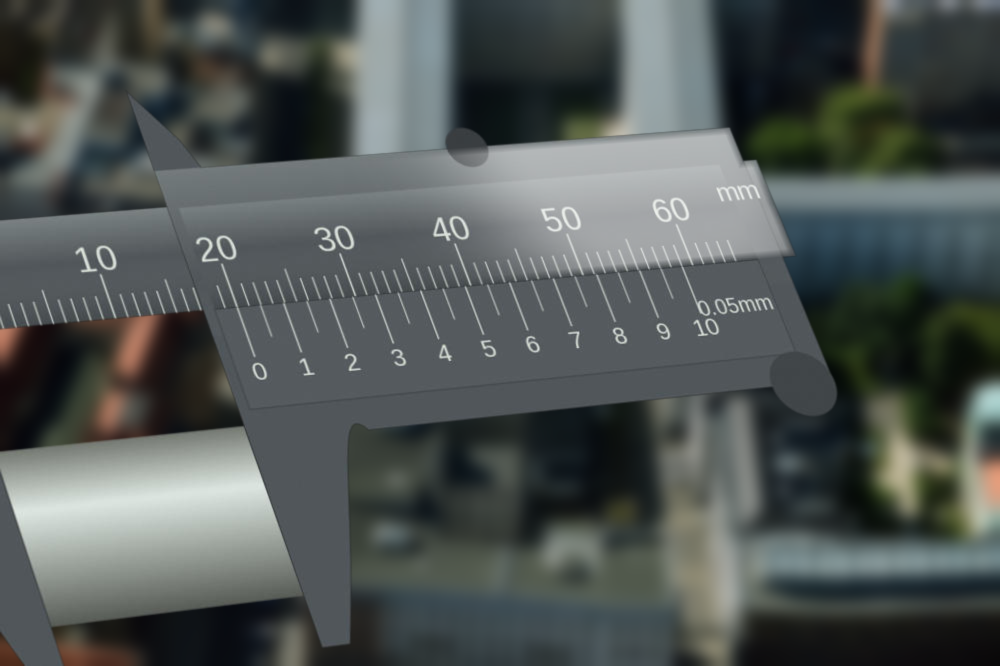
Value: 20.0 mm
